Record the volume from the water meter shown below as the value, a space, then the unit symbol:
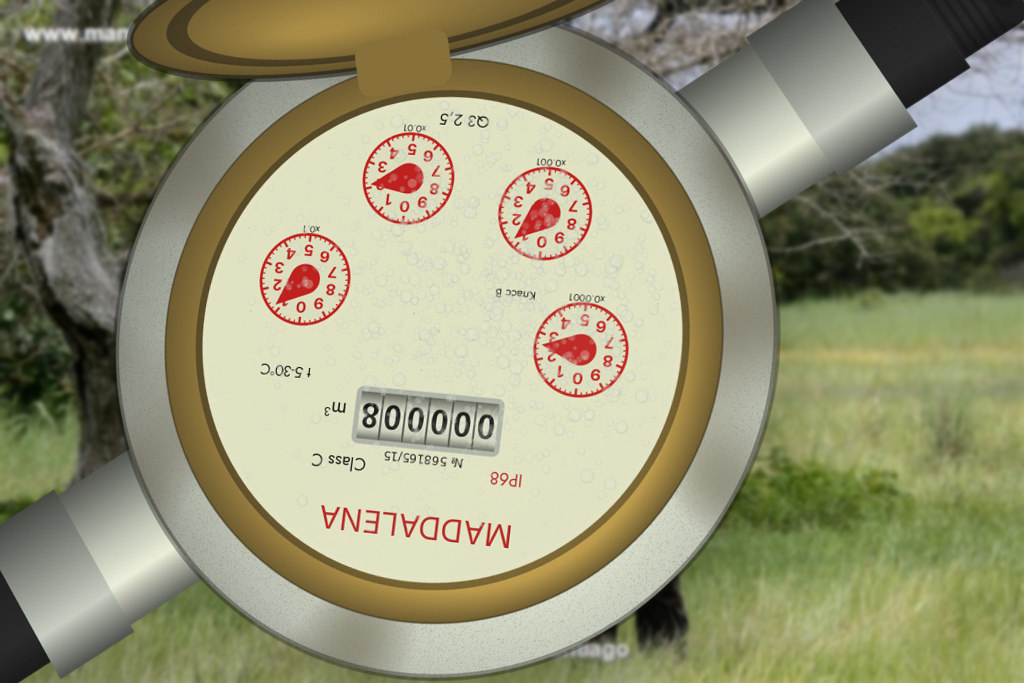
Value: 8.1212 m³
